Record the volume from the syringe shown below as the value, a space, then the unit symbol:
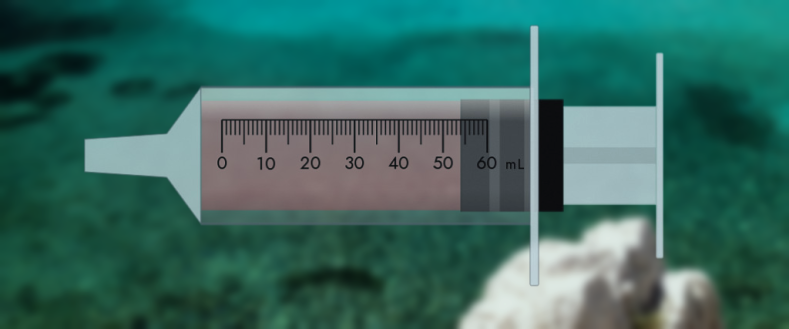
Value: 54 mL
